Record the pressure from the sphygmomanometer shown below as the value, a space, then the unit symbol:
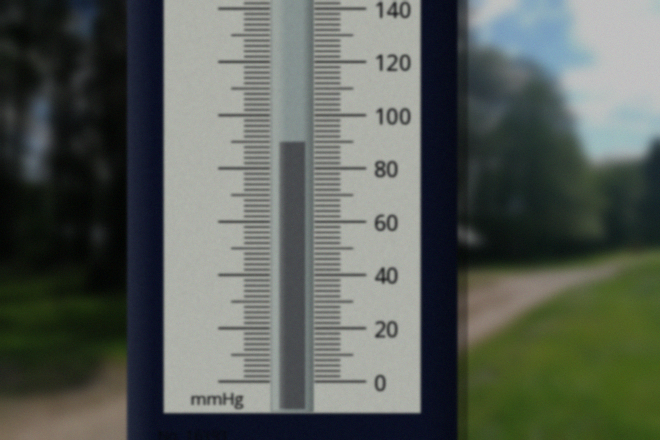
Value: 90 mmHg
